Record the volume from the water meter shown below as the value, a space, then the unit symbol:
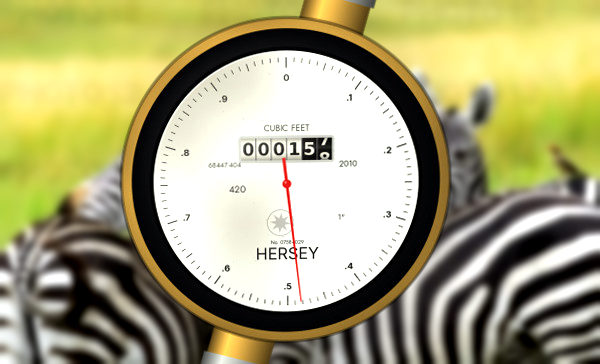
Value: 157.48 ft³
